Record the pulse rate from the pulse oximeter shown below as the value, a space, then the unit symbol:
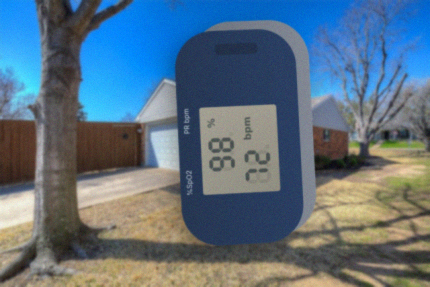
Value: 72 bpm
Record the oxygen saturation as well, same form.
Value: 98 %
